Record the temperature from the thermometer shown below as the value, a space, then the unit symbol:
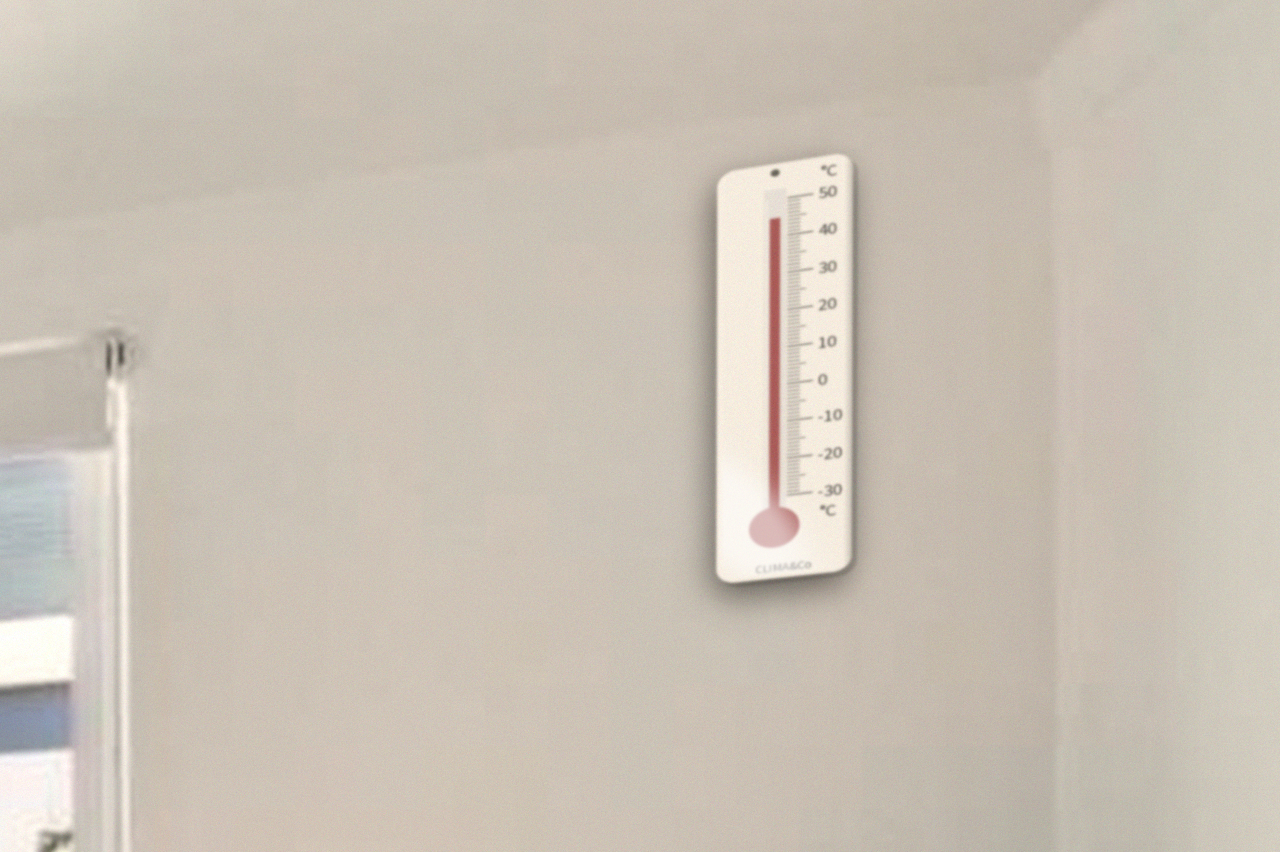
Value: 45 °C
